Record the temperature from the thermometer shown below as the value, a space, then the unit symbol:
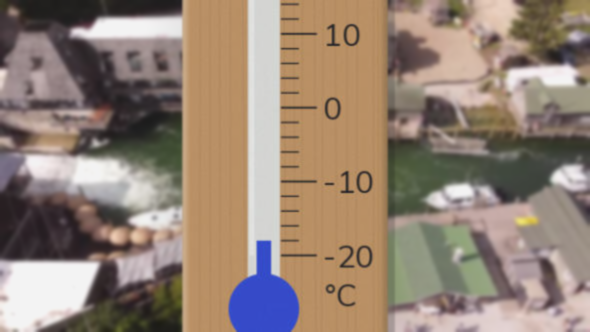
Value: -18 °C
